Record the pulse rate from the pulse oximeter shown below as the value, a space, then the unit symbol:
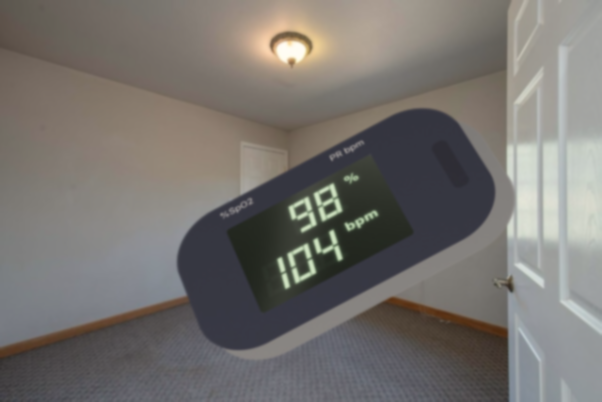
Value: 104 bpm
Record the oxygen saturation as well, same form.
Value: 98 %
